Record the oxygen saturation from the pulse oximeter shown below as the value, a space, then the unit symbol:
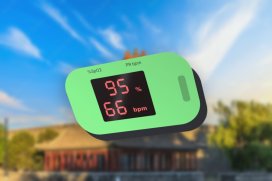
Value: 95 %
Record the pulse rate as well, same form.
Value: 66 bpm
